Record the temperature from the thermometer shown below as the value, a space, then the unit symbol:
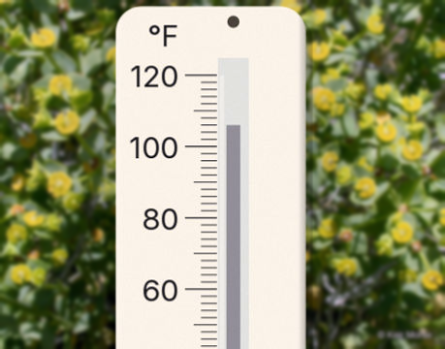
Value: 106 °F
